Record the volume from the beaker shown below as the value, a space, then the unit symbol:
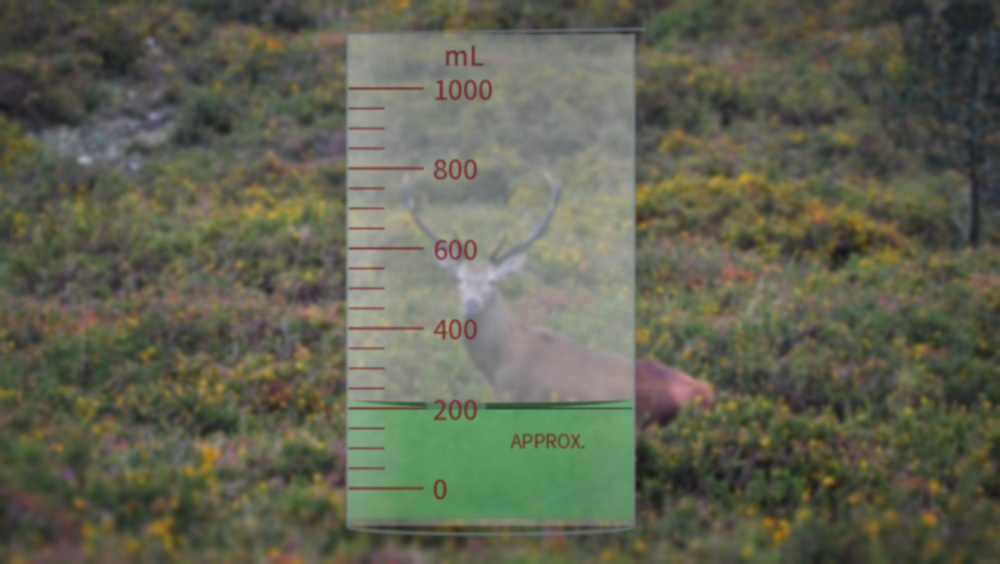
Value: 200 mL
